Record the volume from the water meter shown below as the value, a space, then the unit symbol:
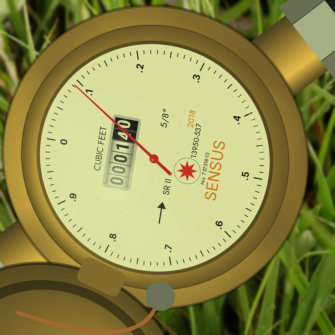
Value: 140.09 ft³
